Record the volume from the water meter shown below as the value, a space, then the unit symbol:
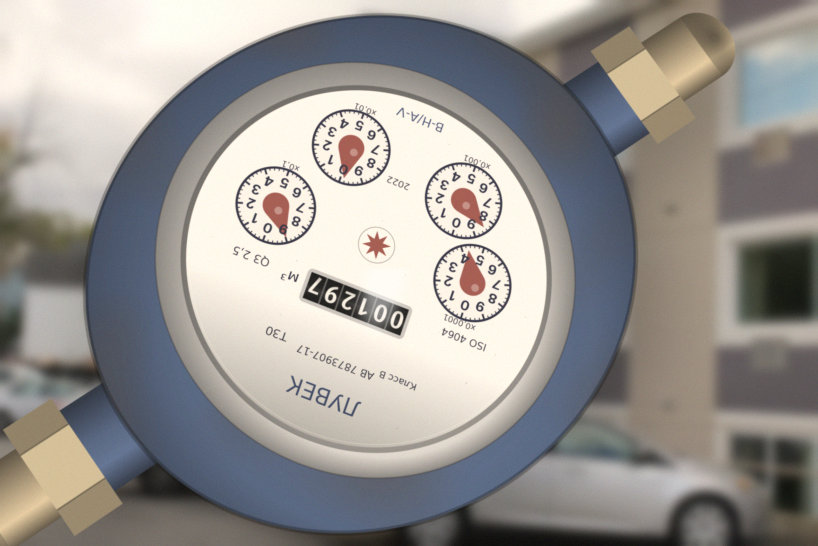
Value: 1296.8984 m³
